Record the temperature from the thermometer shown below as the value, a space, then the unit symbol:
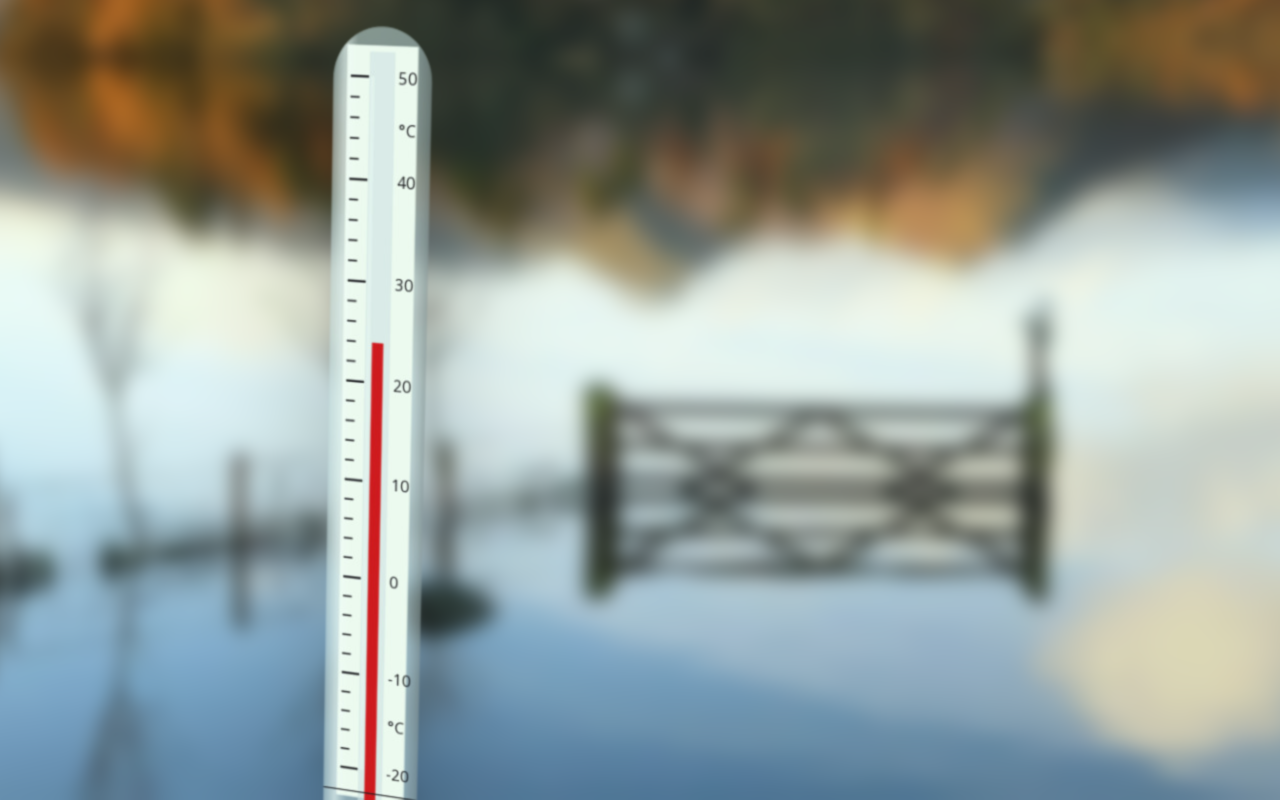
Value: 24 °C
